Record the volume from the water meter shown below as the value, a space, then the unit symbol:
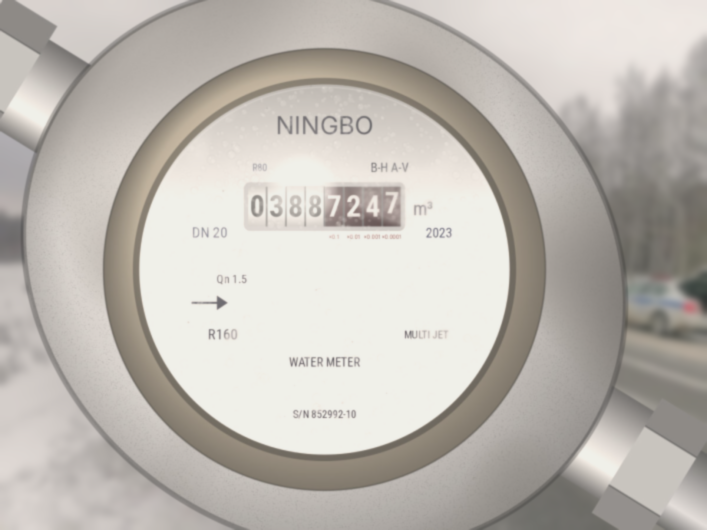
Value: 388.7247 m³
